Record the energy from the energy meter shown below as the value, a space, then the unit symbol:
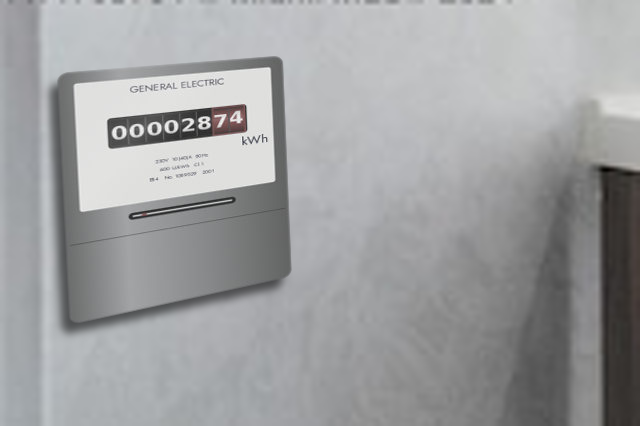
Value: 28.74 kWh
